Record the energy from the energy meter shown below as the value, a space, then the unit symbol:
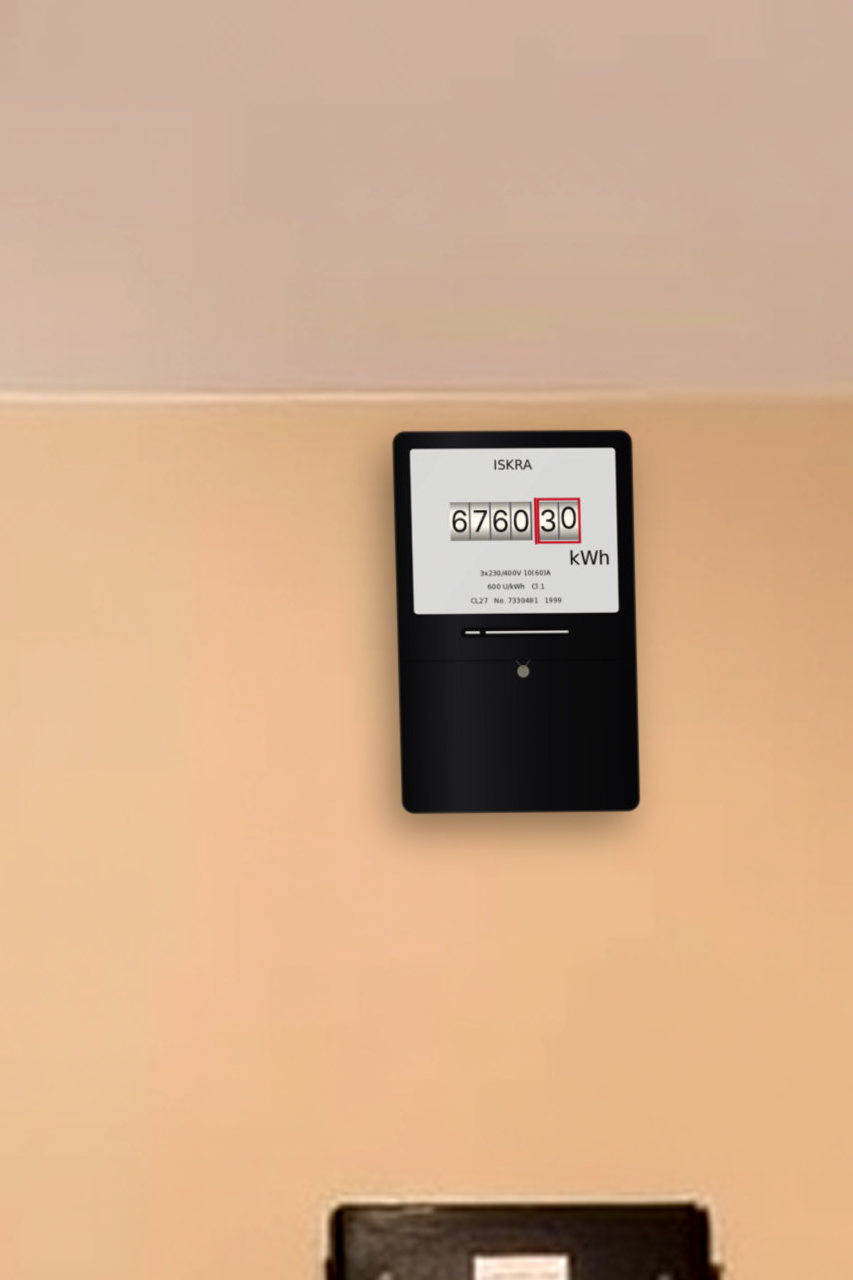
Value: 6760.30 kWh
